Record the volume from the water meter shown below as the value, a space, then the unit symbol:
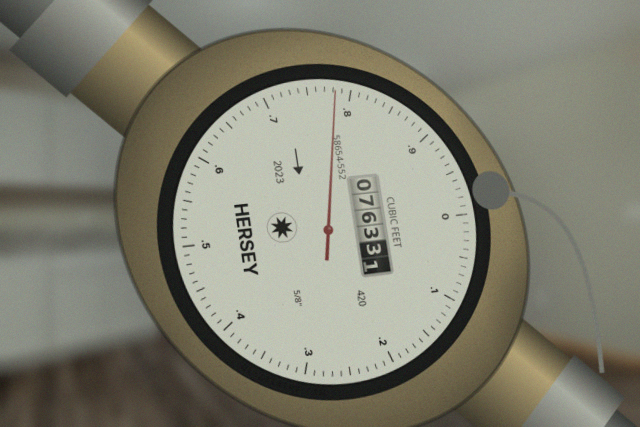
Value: 76330.78 ft³
